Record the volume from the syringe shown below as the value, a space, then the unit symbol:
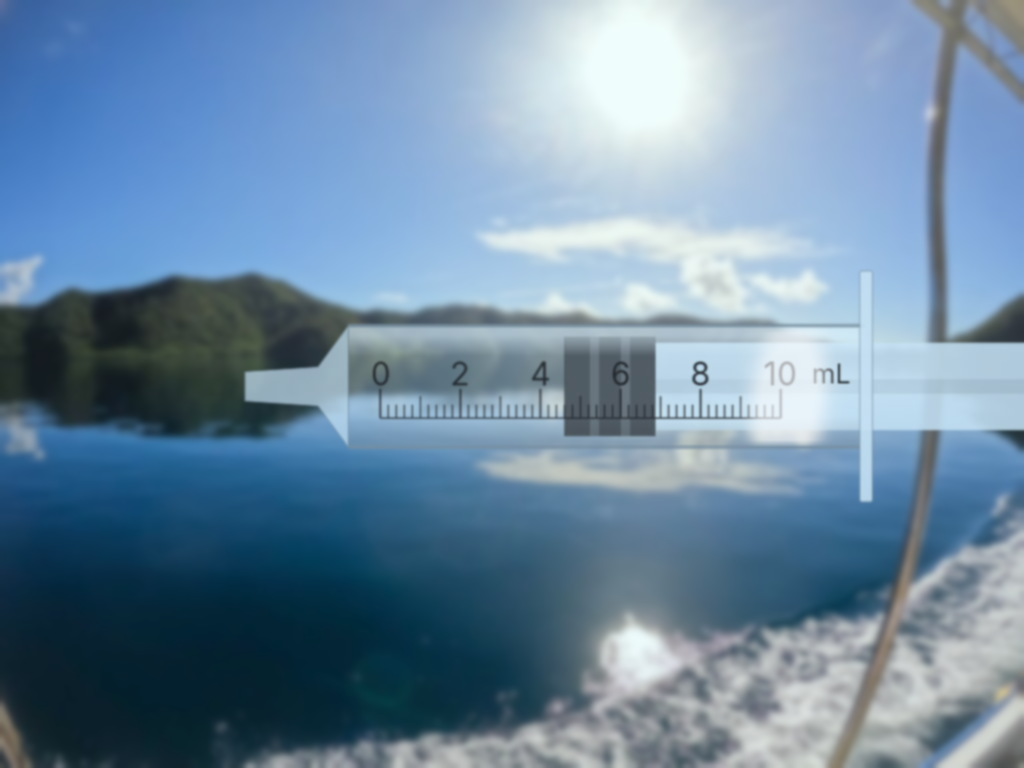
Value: 4.6 mL
